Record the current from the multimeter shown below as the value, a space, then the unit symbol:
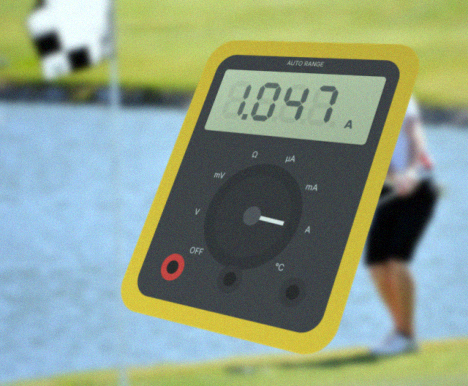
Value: 1.047 A
